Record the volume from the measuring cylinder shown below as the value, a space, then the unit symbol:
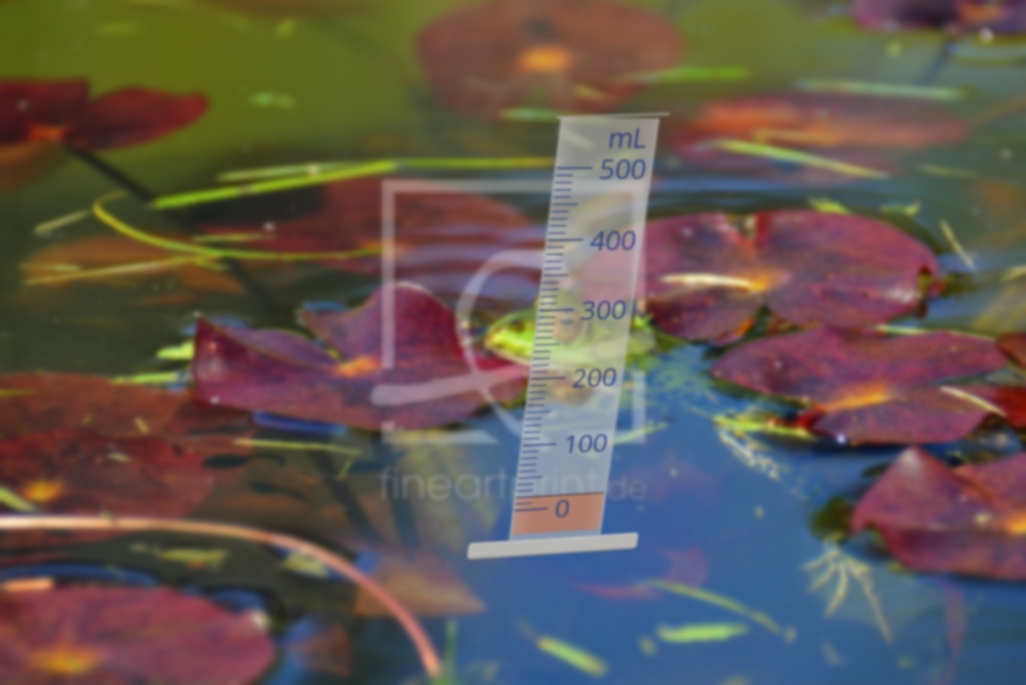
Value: 20 mL
